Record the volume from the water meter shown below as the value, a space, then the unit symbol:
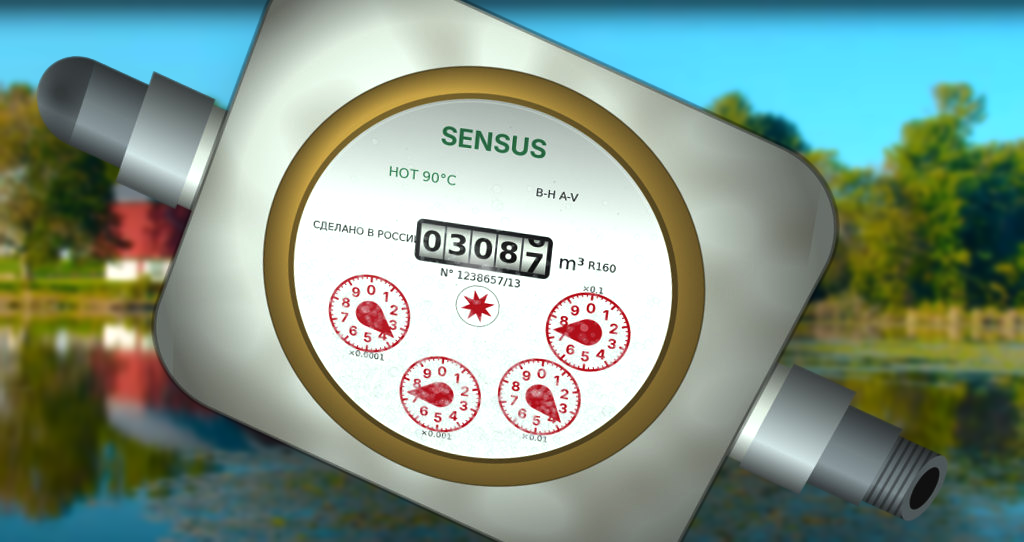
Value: 3086.7373 m³
